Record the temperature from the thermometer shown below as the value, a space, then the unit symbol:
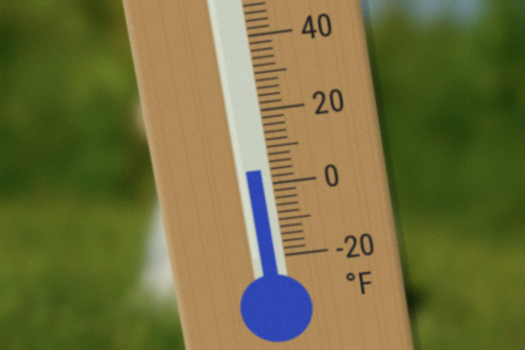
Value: 4 °F
